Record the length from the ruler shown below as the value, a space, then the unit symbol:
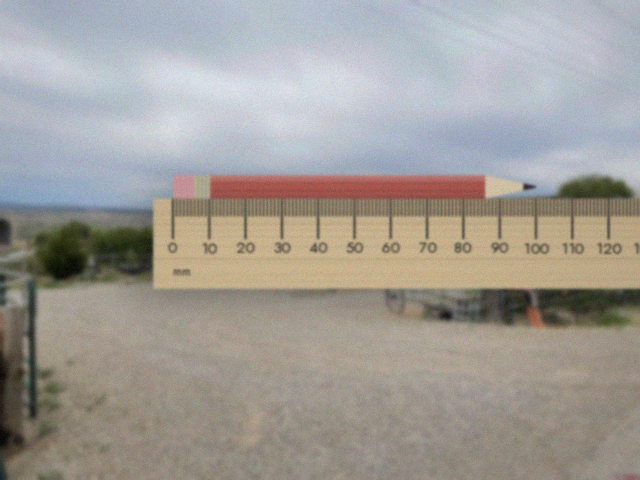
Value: 100 mm
